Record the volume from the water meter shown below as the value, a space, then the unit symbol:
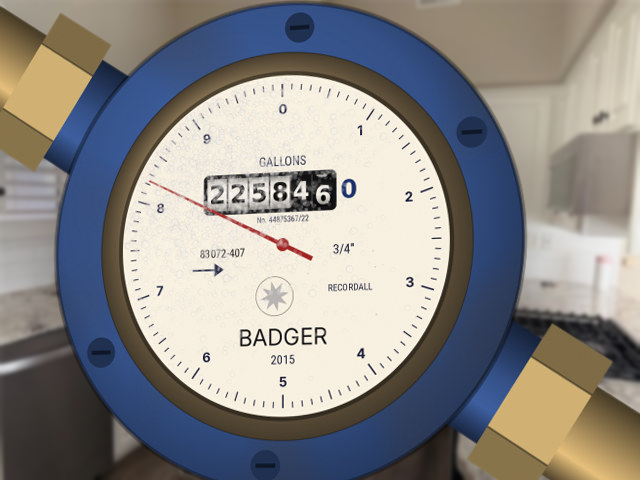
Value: 2258458.2 gal
